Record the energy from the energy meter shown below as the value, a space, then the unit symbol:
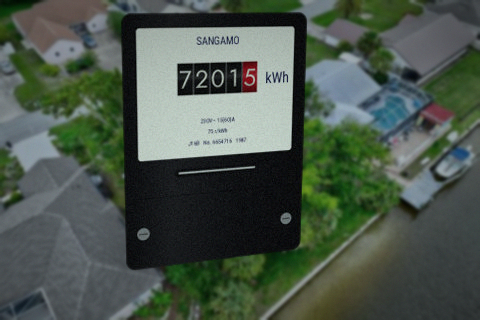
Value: 7201.5 kWh
